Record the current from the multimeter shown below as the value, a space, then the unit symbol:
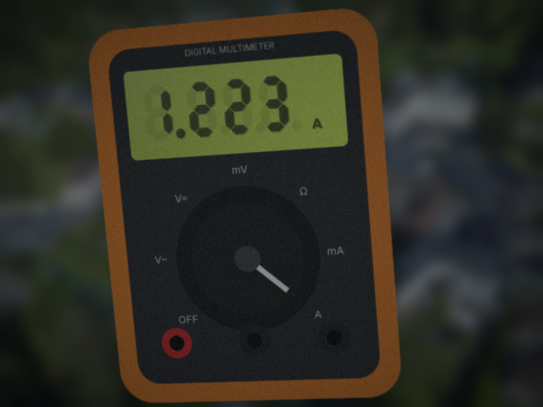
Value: 1.223 A
